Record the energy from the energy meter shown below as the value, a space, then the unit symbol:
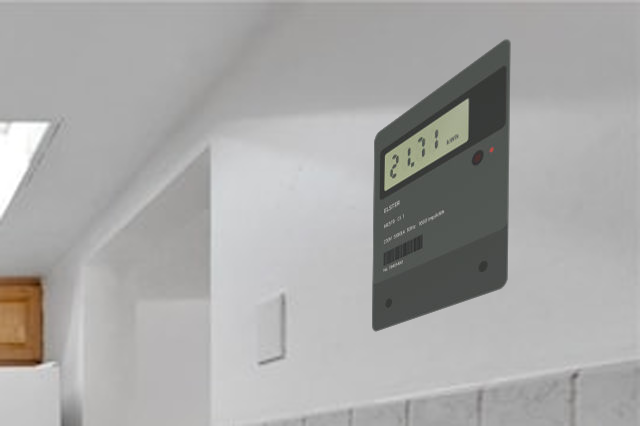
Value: 21.71 kWh
